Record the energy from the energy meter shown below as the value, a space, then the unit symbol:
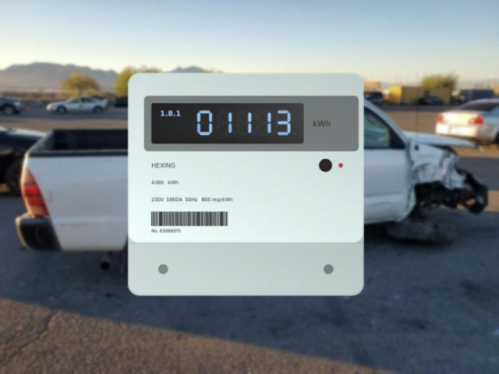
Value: 1113 kWh
